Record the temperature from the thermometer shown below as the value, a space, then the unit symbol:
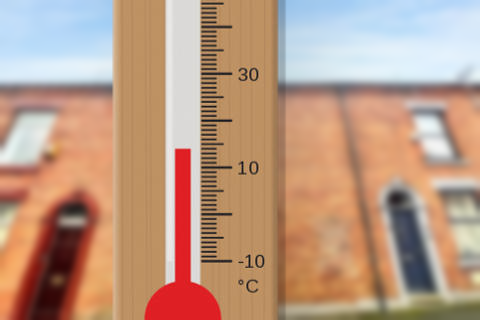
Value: 14 °C
